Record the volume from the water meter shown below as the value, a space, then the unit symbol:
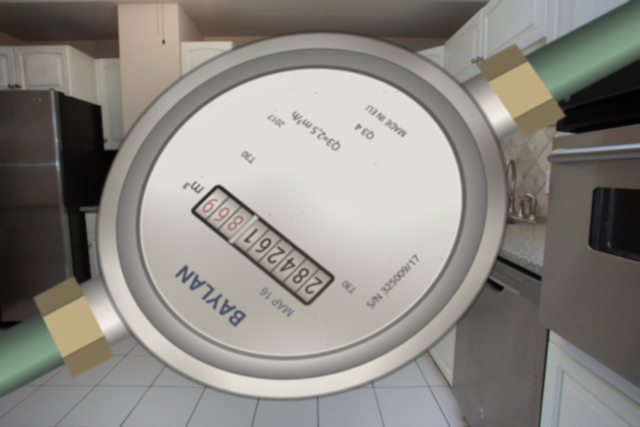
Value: 284261.869 m³
